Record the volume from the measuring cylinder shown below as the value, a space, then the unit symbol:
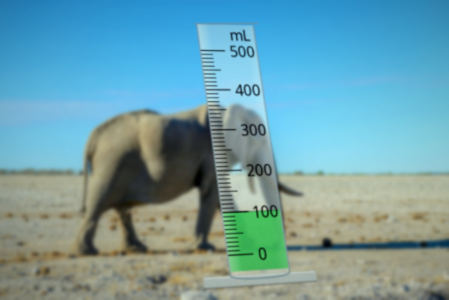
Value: 100 mL
